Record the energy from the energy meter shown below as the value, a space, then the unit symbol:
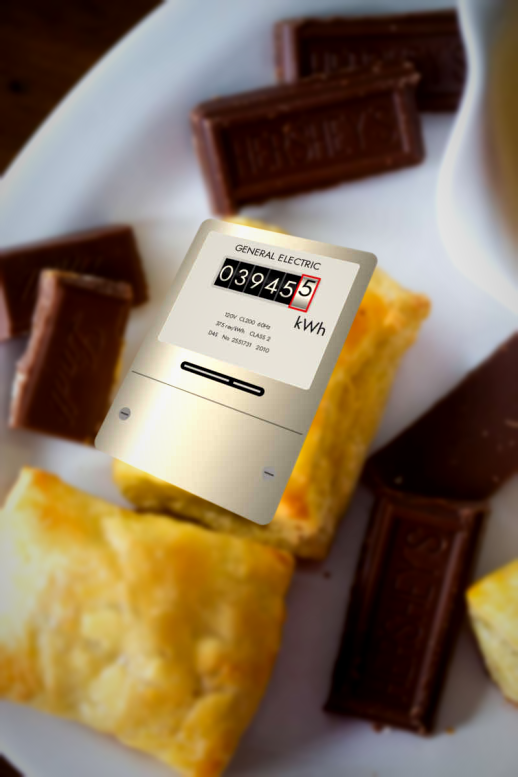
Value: 3945.5 kWh
